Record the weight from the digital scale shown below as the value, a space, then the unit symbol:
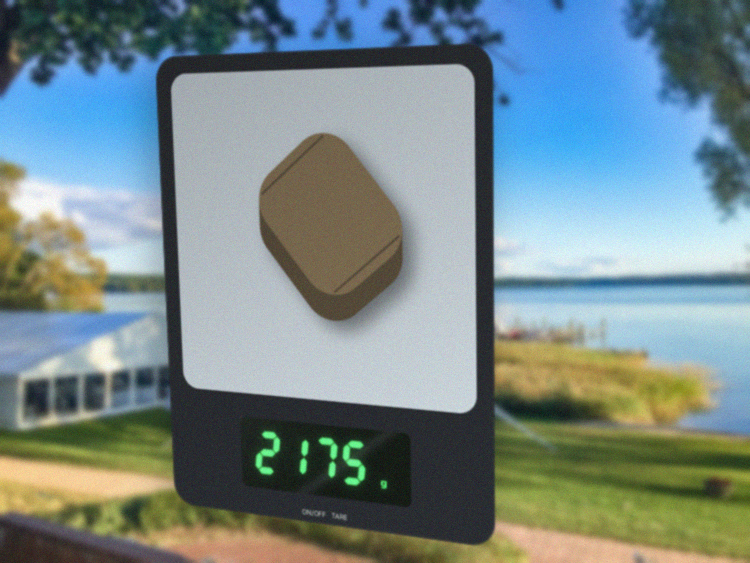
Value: 2175 g
